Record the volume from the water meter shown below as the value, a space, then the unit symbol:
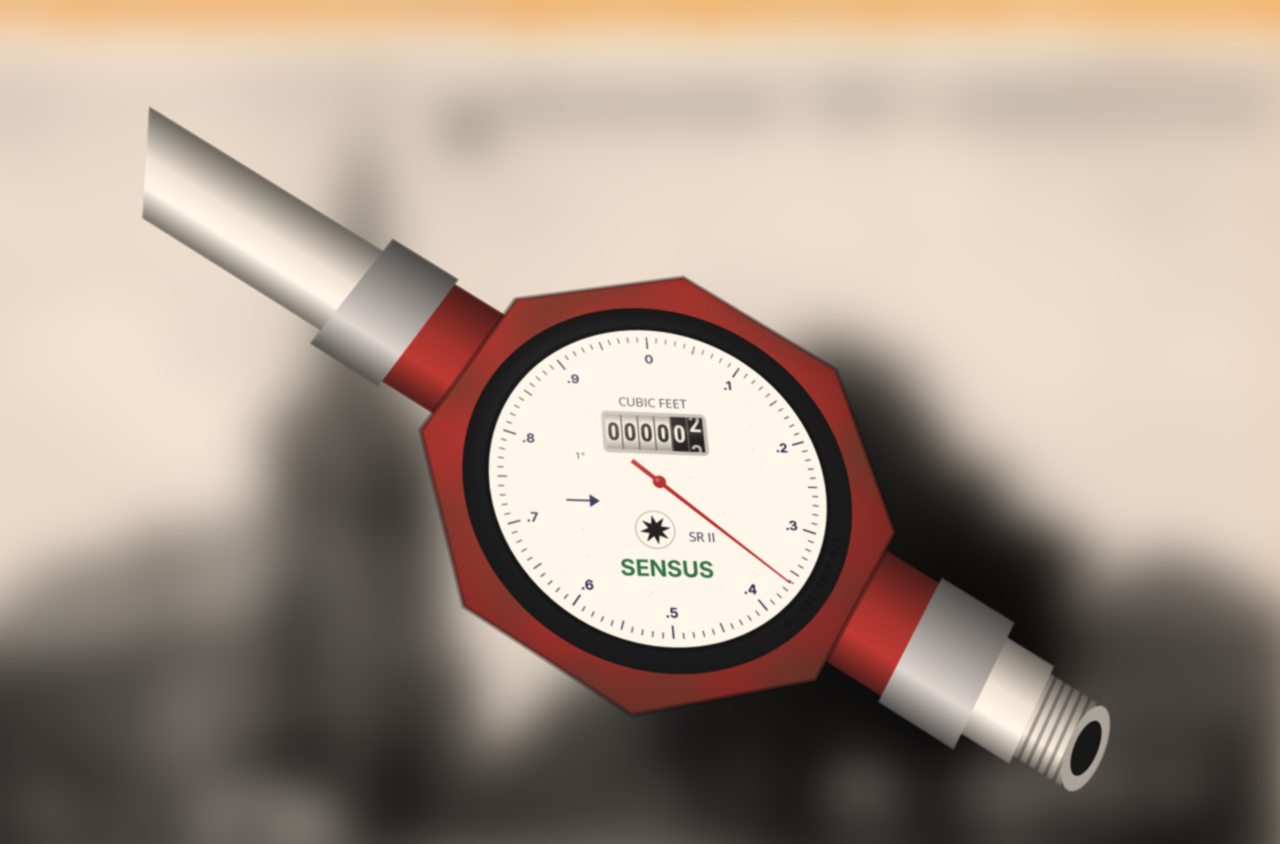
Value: 2.36 ft³
